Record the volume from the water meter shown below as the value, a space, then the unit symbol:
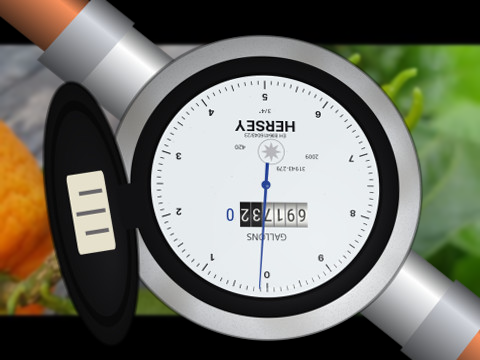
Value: 6917320.1 gal
